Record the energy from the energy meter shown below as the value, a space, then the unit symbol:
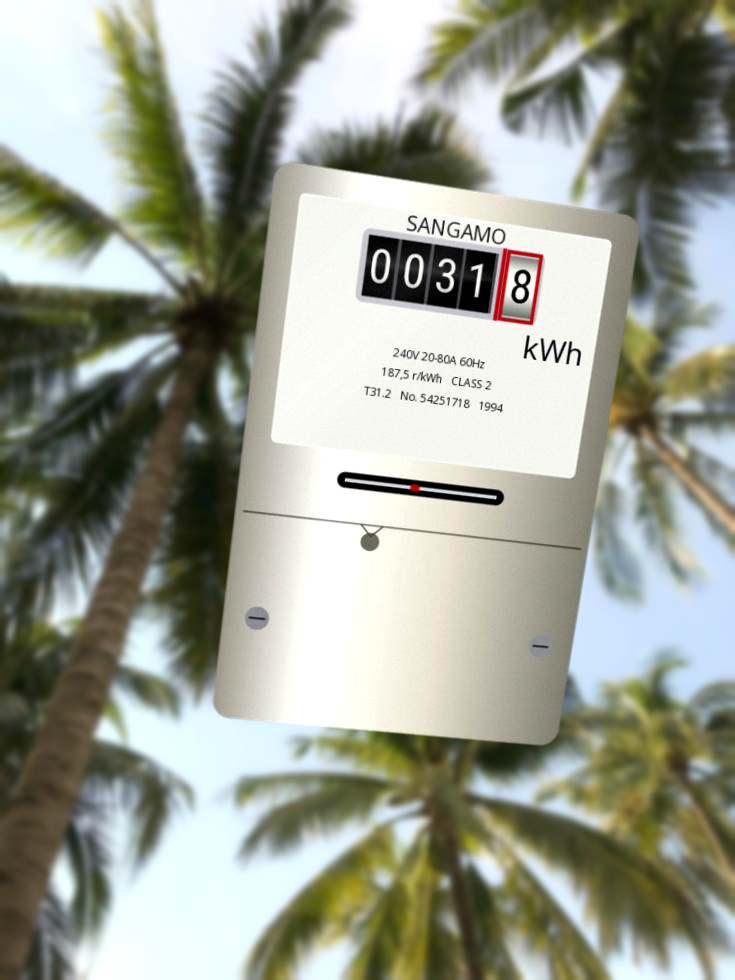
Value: 31.8 kWh
